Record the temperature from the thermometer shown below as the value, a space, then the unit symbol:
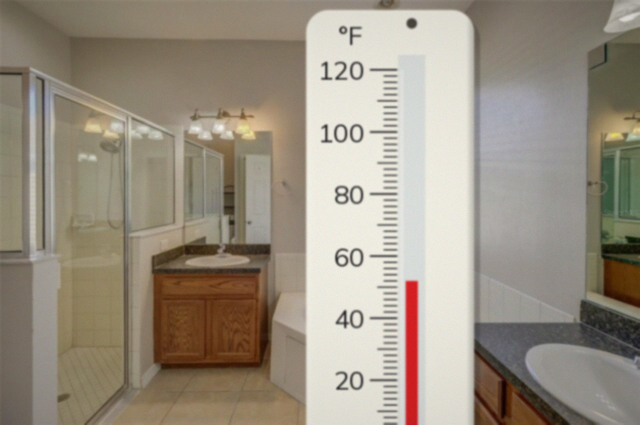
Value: 52 °F
